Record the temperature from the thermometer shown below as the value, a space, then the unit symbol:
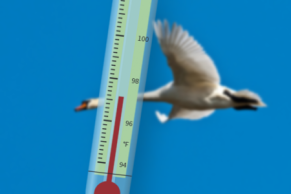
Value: 97.2 °F
